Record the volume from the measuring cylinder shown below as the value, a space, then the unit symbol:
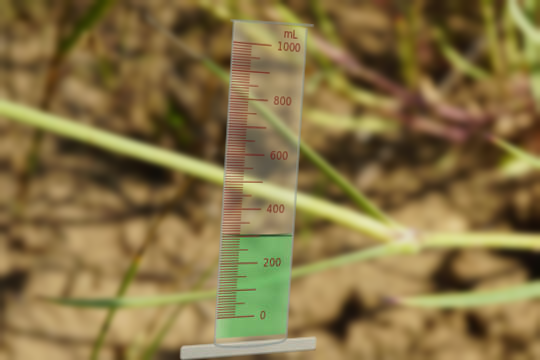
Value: 300 mL
